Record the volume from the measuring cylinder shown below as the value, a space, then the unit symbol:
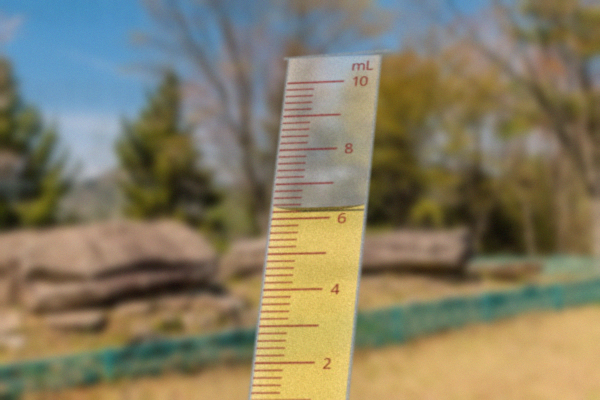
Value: 6.2 mL
